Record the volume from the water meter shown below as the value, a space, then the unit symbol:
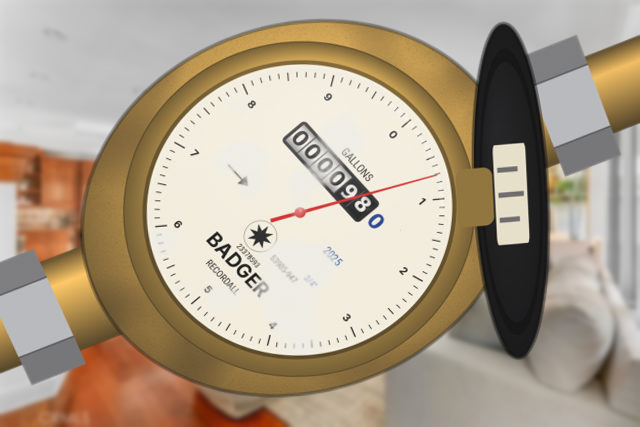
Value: 980.7 gal
